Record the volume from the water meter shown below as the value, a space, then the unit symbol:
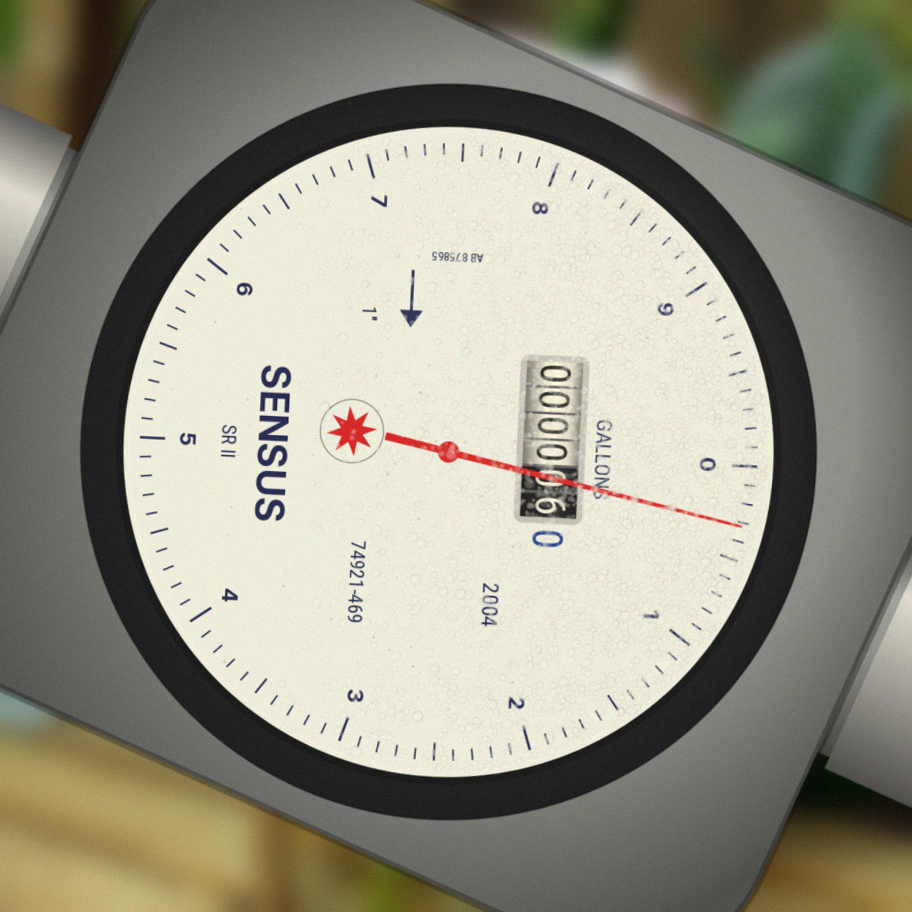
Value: 60.3 gal
